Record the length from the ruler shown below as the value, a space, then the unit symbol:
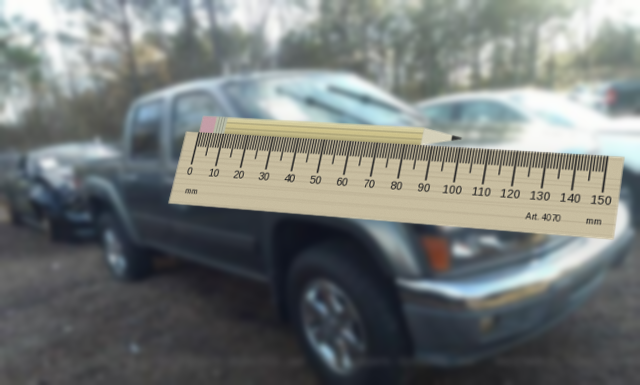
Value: 100 mm
